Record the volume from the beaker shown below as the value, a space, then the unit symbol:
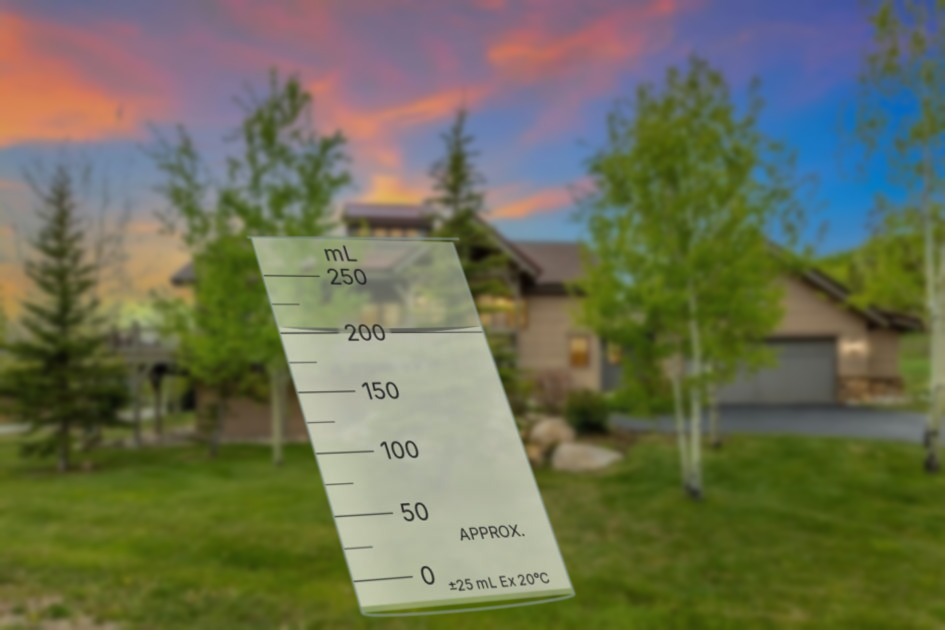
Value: 200 mL
